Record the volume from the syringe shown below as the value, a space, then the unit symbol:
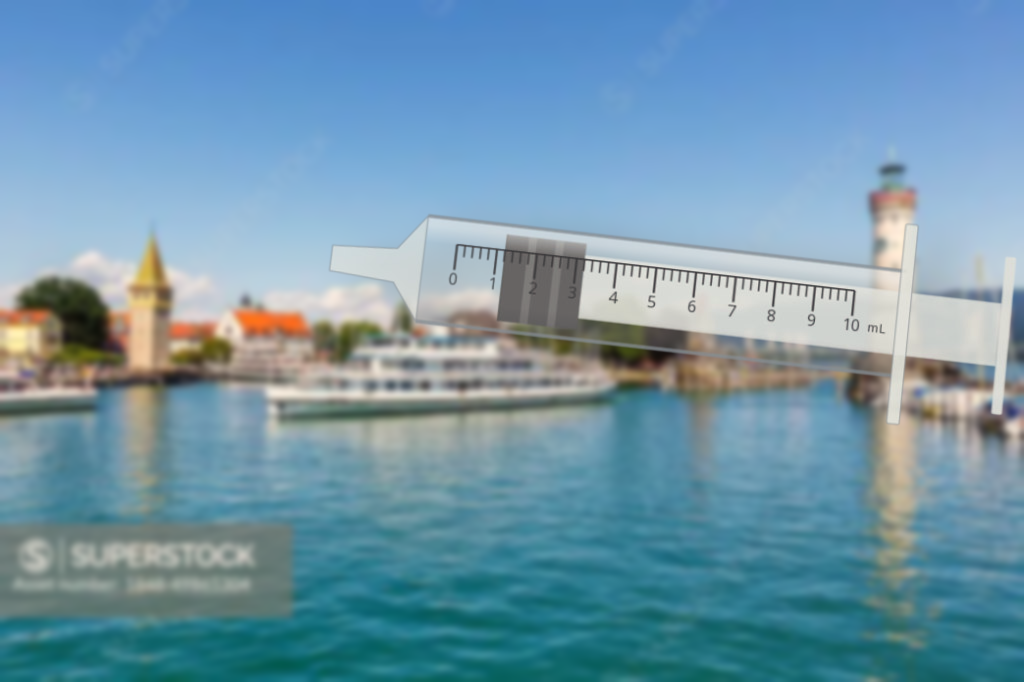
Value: 1.2 mL
